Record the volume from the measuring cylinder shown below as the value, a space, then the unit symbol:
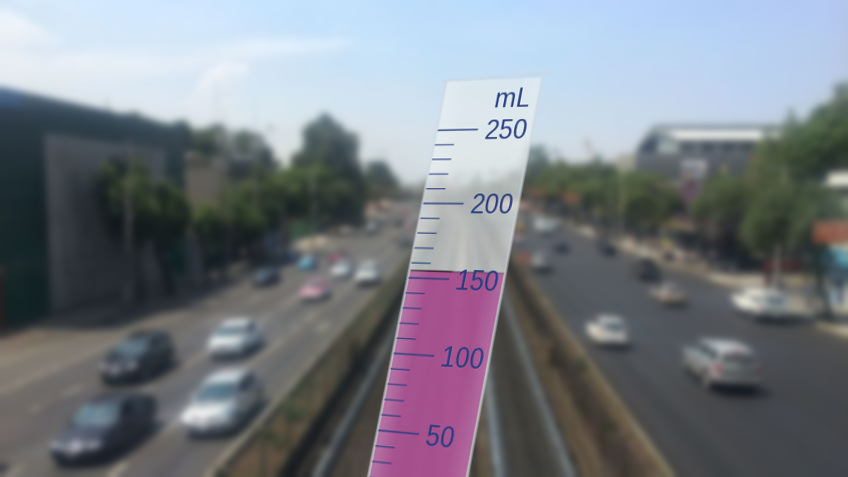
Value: 155 mL
